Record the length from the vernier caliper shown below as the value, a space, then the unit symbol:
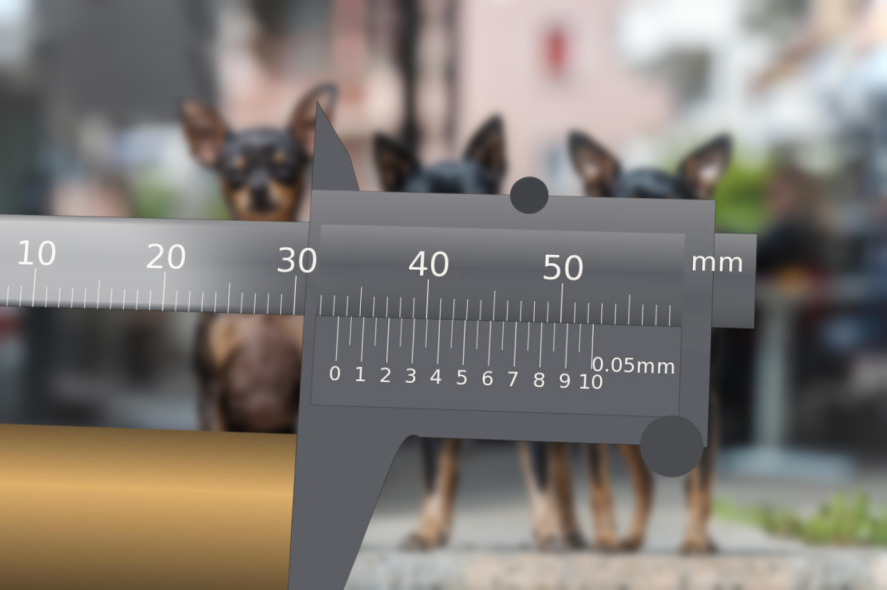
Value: 33.4 mm
